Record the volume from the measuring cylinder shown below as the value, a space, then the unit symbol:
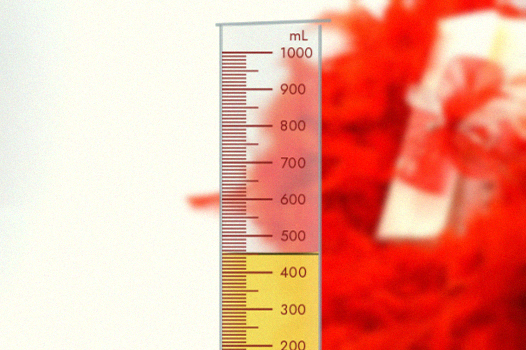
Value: 450 mL
